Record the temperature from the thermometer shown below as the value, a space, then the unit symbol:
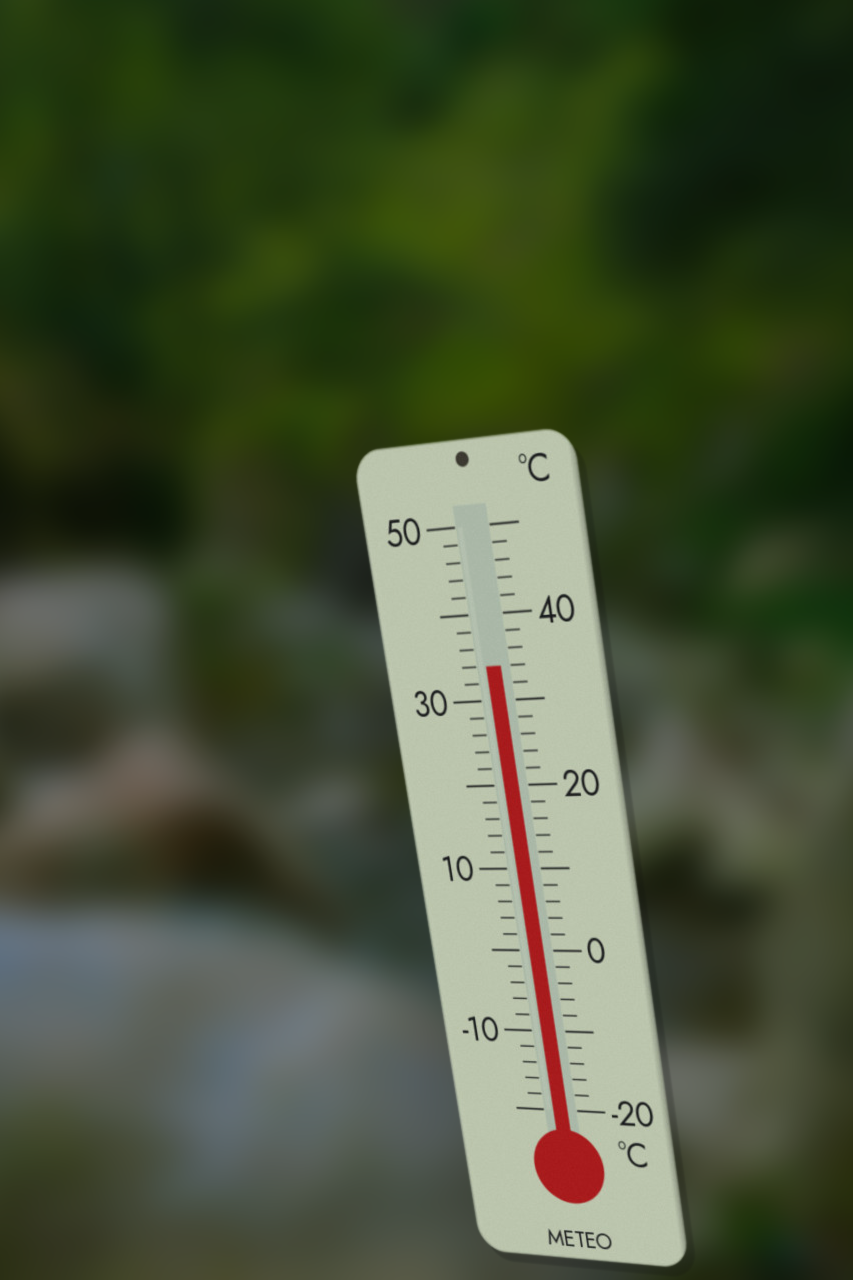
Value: 34 °C
